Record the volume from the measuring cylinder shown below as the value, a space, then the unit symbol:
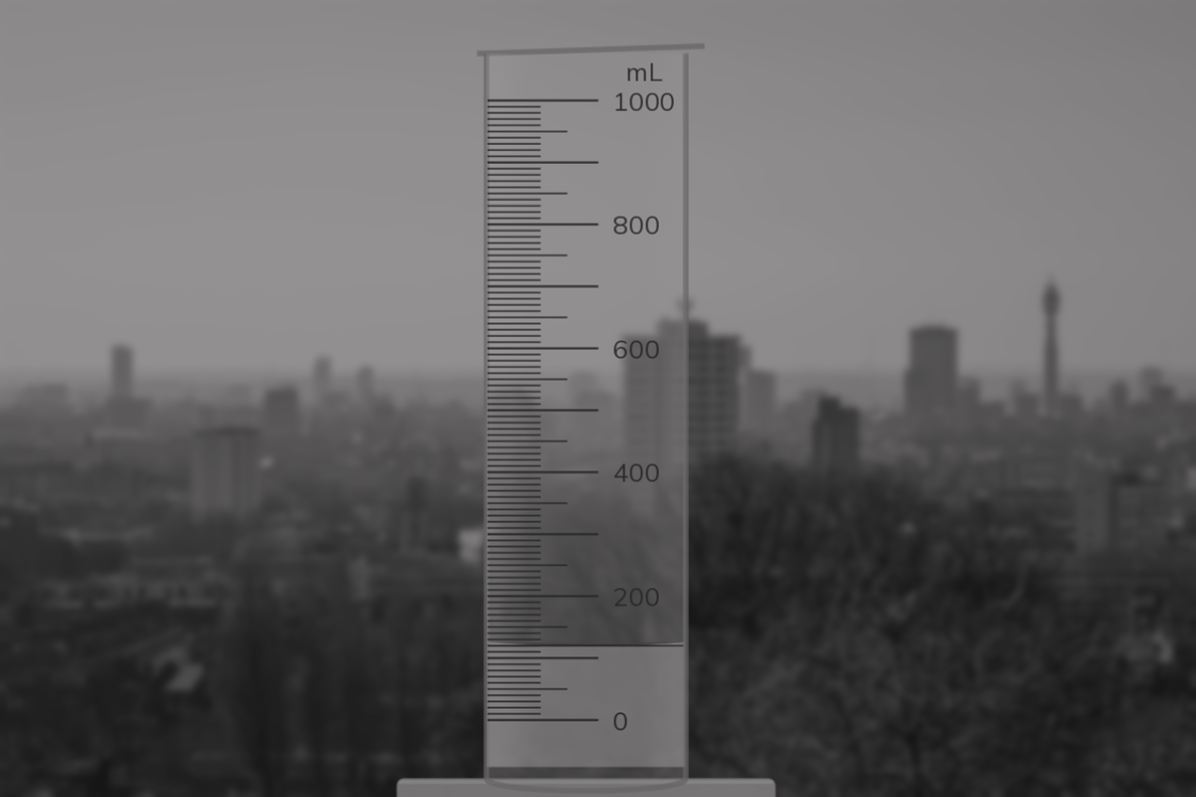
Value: 120 mL
